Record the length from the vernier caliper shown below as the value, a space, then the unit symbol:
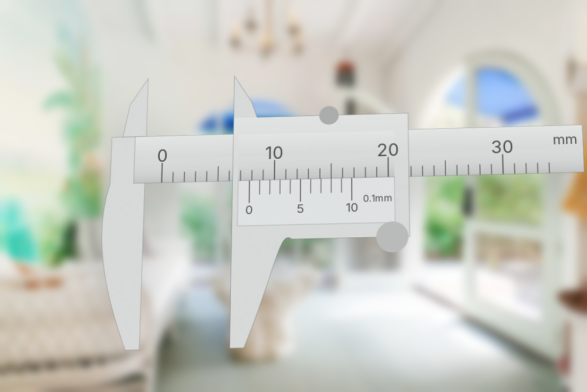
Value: 7.8 mm
